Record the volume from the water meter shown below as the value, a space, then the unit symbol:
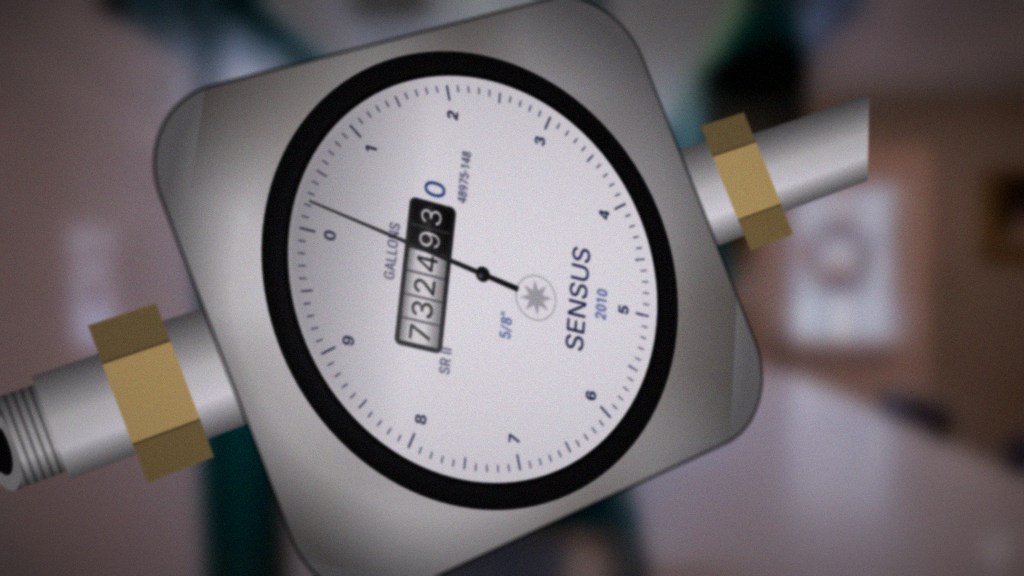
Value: 7324930.2 gal
